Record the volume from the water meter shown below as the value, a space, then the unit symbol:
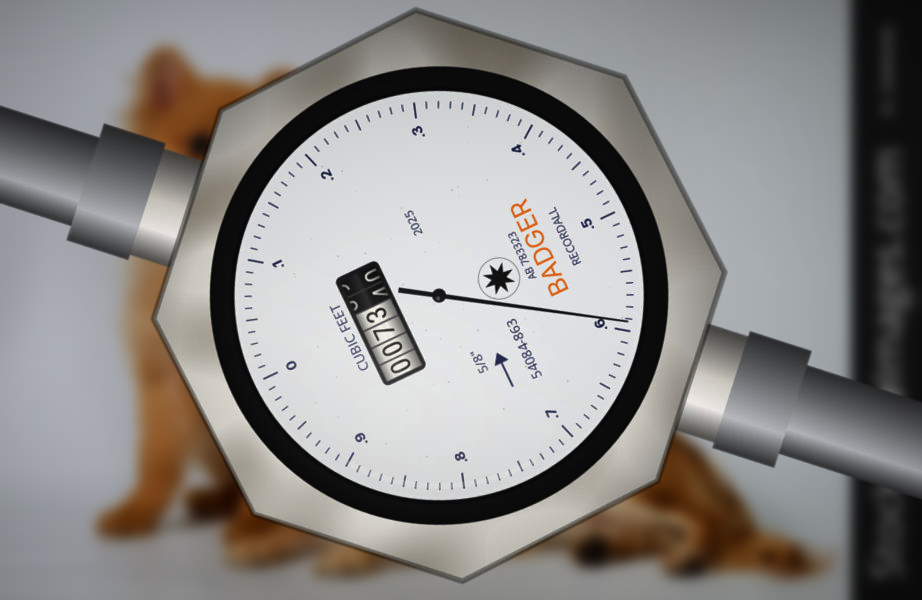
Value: 7339.59 ft³
